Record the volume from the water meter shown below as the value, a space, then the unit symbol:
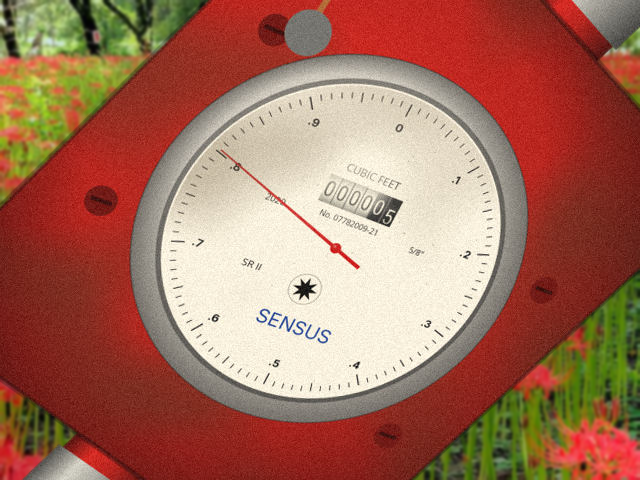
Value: 4.80 ft³
